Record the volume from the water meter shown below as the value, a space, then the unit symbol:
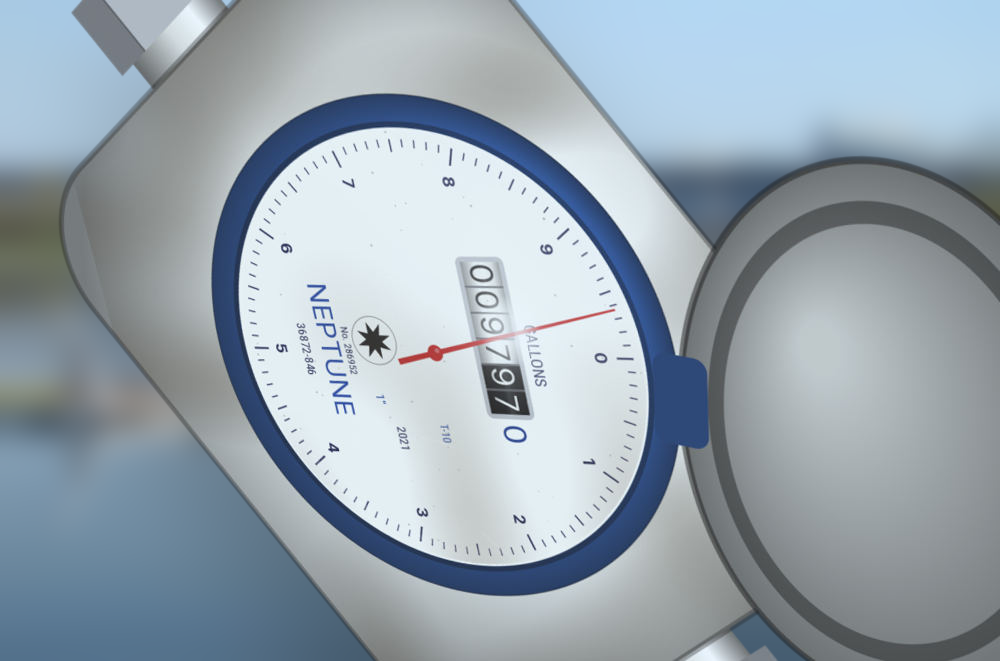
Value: 97969.6 gal
